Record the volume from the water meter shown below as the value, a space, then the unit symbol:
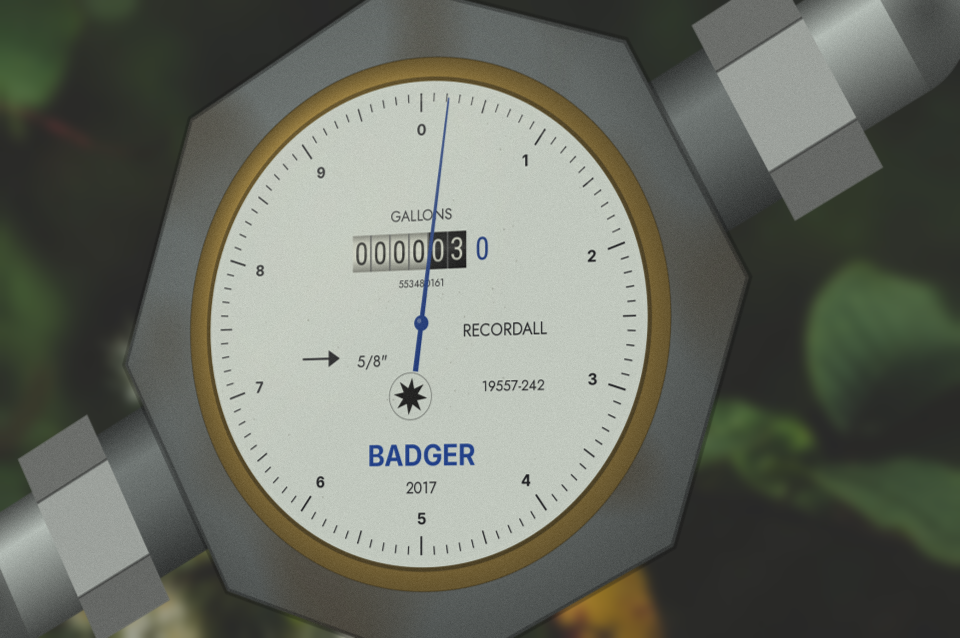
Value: 30.2 gal
